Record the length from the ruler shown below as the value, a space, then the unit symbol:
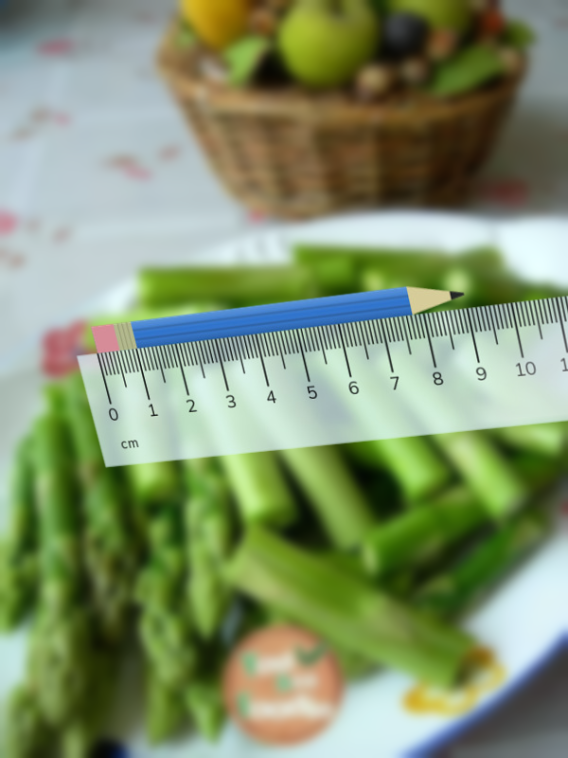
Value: 9 cm
